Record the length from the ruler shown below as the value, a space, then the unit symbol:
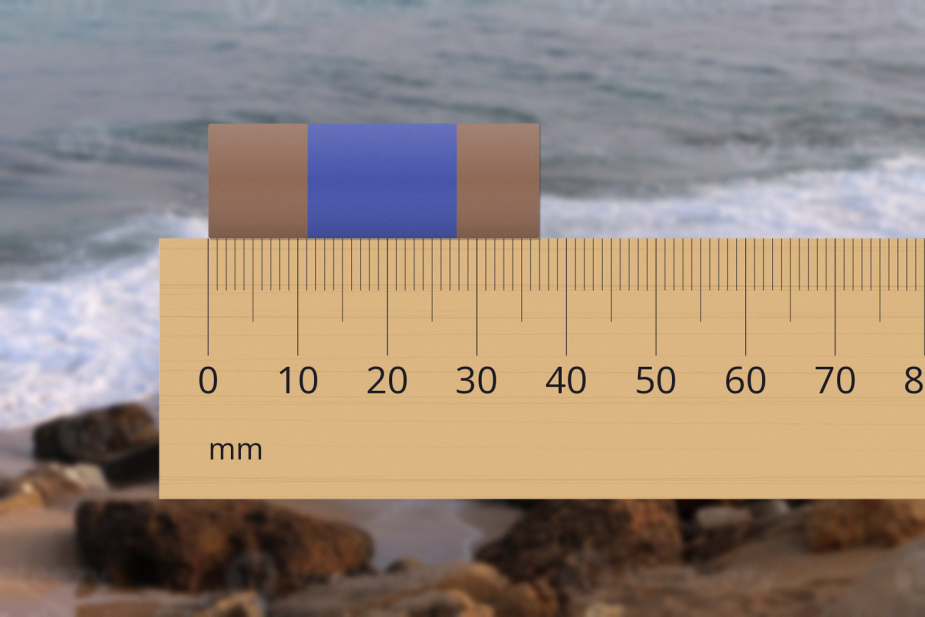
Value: 37 mm
